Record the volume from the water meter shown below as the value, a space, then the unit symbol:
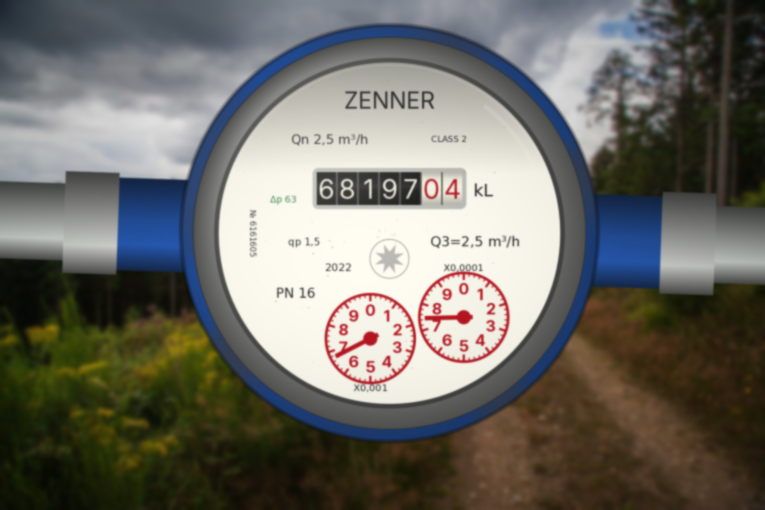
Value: 68197.0467 kL
